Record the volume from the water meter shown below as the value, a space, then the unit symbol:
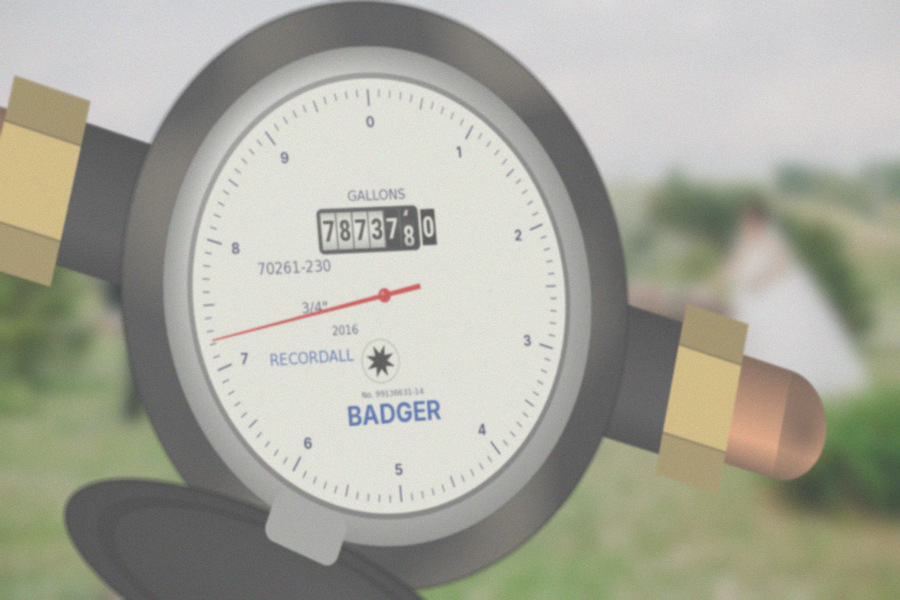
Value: 7873777.2 gal
